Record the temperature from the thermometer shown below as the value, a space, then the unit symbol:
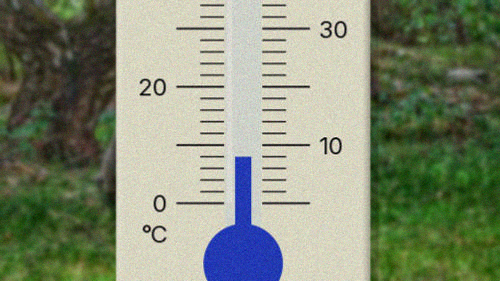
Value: 8 °C
